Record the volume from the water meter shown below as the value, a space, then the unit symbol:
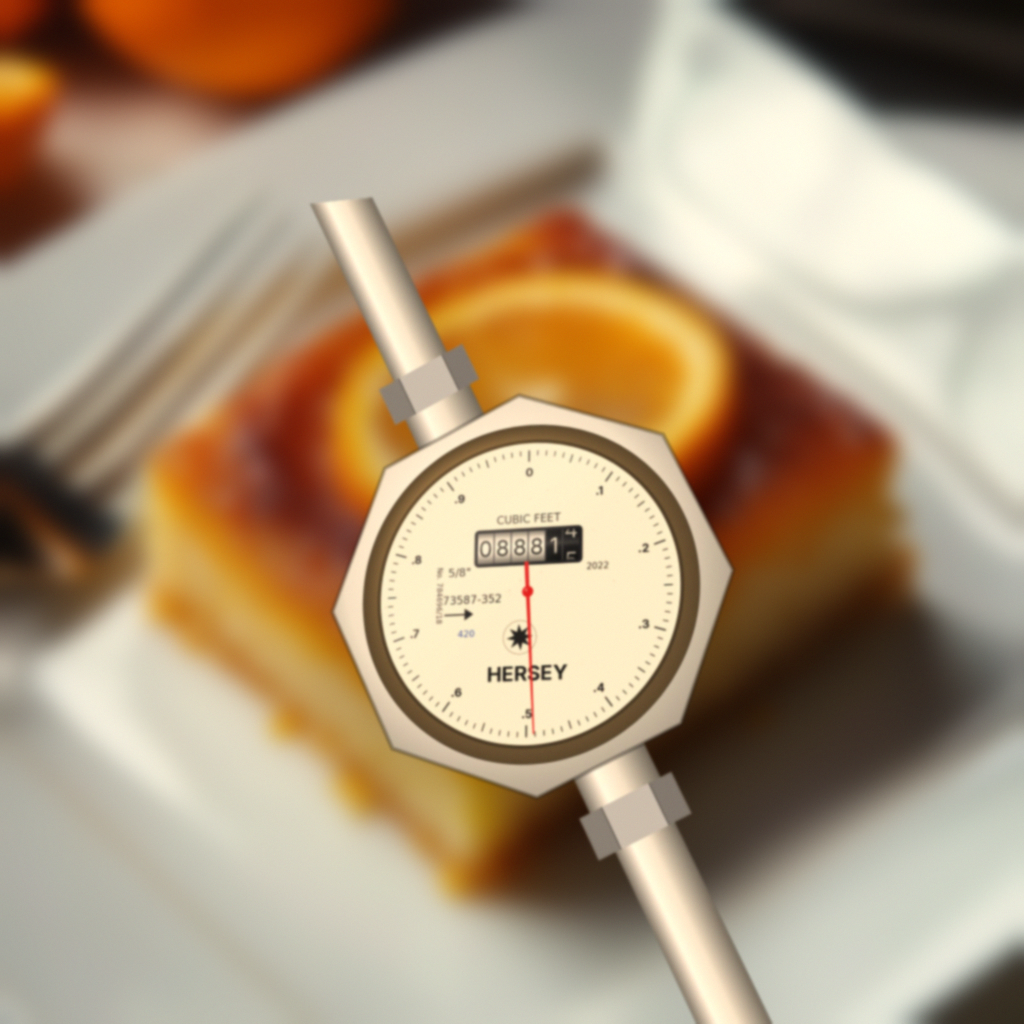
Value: 88814.49 ft³
